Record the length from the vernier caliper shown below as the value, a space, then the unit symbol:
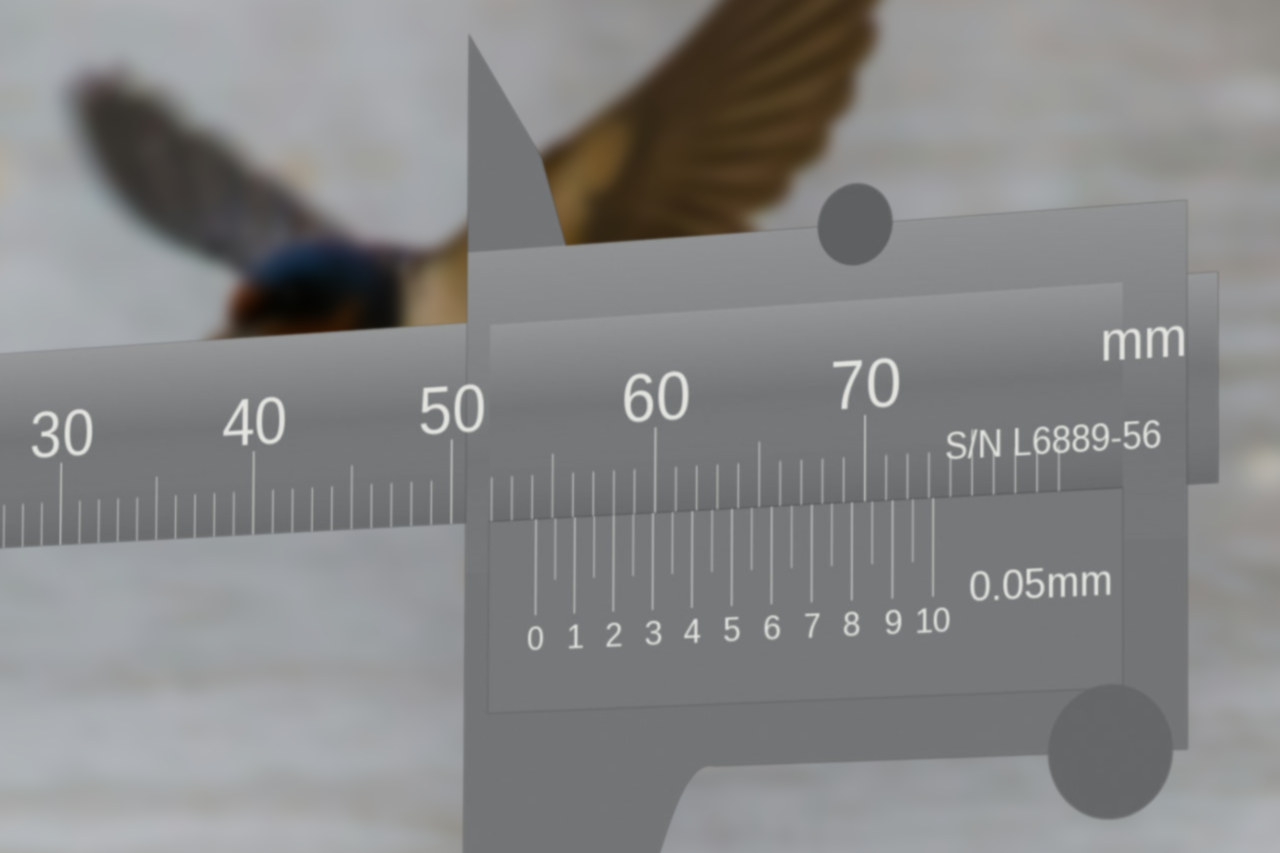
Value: 54.2 mm
